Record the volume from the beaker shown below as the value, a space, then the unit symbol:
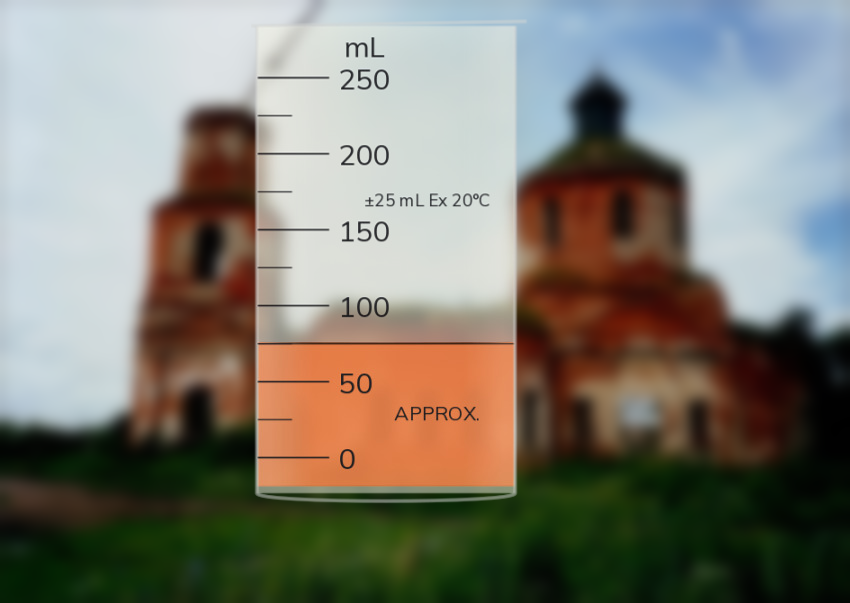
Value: 75 mL
